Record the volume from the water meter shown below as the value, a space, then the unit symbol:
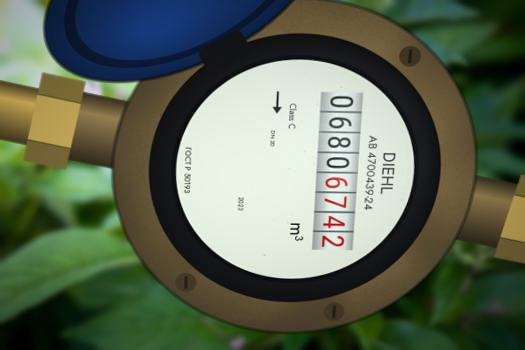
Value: 680.6742 m³
